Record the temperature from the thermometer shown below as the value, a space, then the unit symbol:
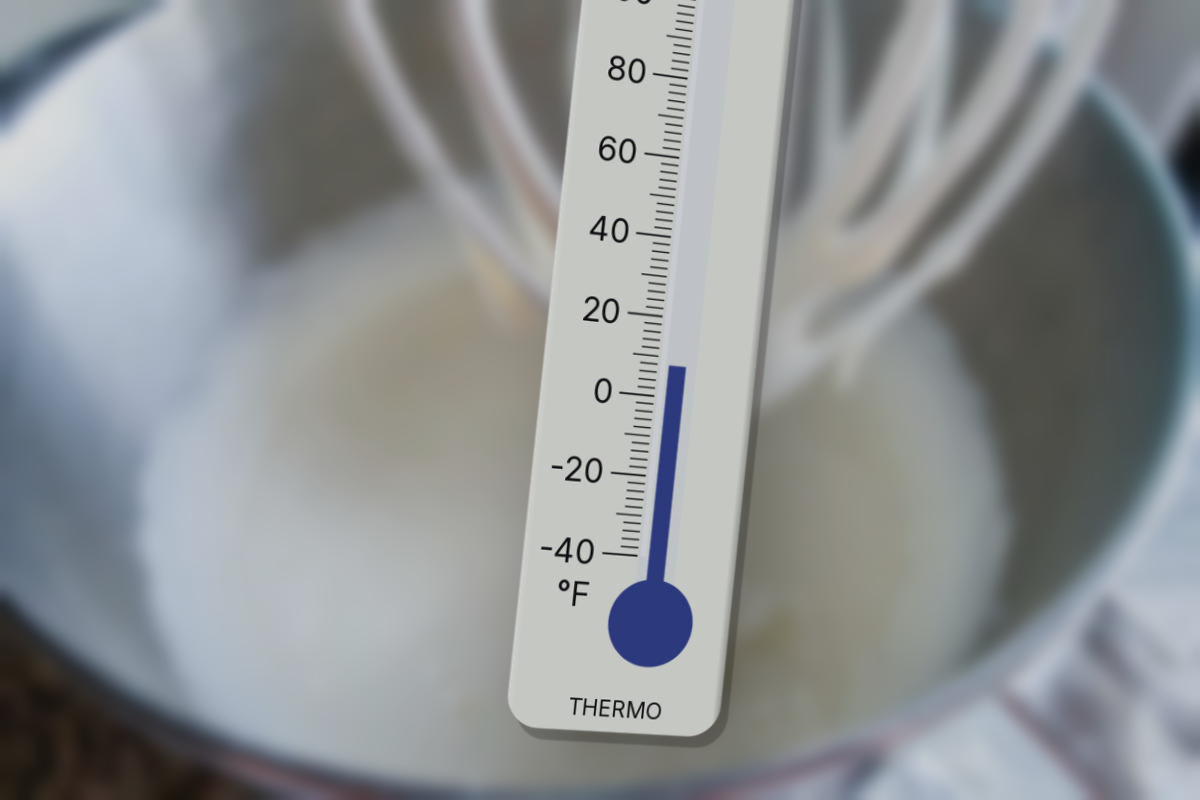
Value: 8 °F
